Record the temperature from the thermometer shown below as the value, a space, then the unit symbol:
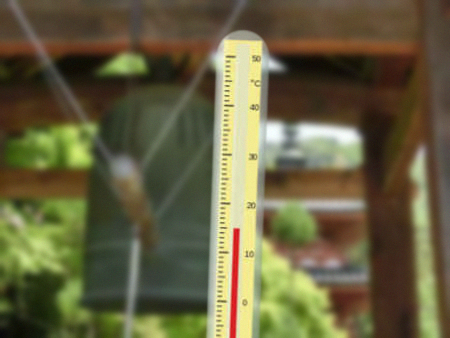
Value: 15 °C
